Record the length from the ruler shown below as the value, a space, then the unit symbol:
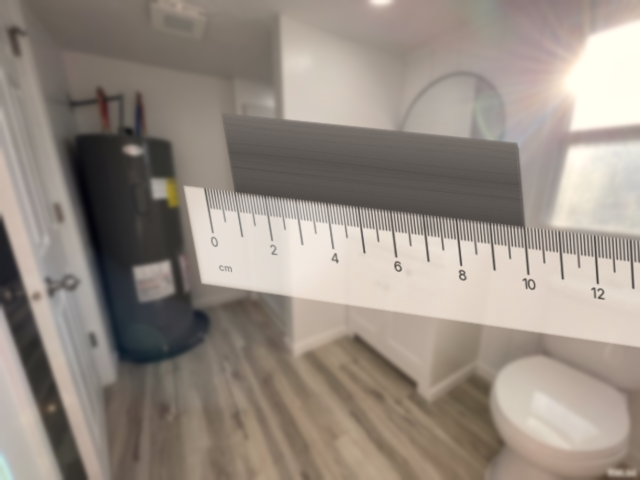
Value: 9 cm
